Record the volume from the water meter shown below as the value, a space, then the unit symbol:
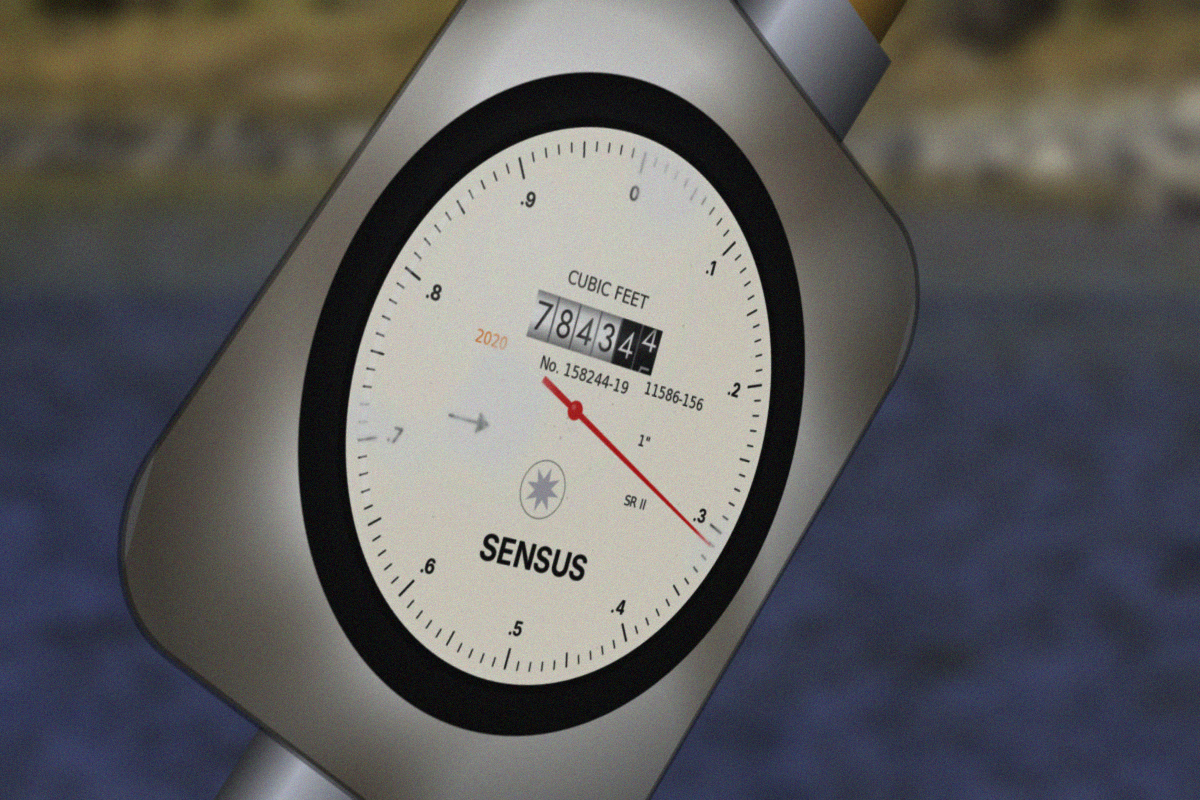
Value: 784344.31 ft³
